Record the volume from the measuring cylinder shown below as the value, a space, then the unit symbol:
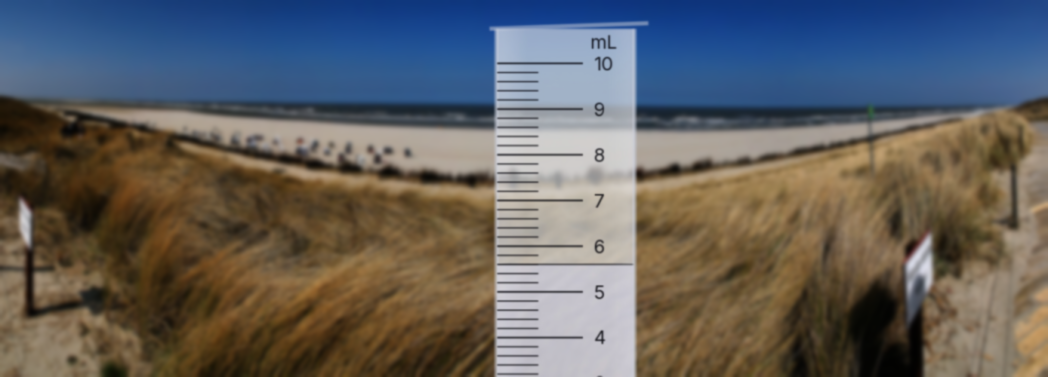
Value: 5.6 mL
